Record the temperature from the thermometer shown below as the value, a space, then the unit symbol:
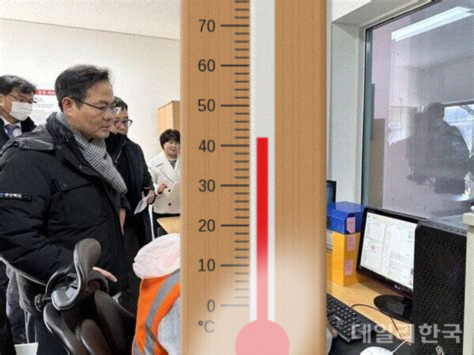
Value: 42 °C
